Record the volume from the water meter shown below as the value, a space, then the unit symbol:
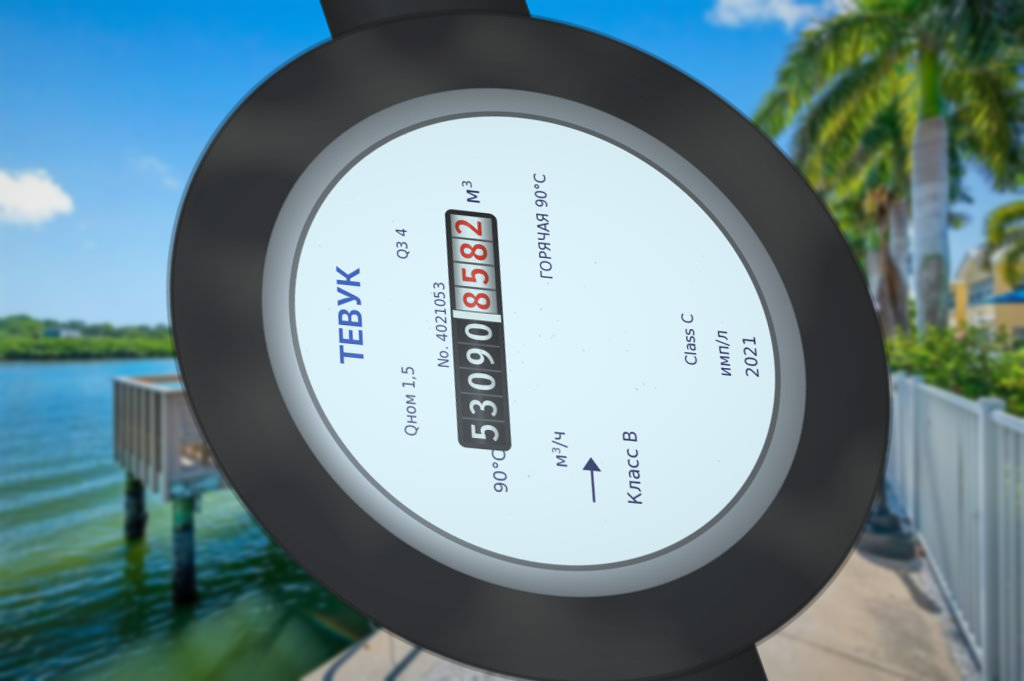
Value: 53090.8582 m³
